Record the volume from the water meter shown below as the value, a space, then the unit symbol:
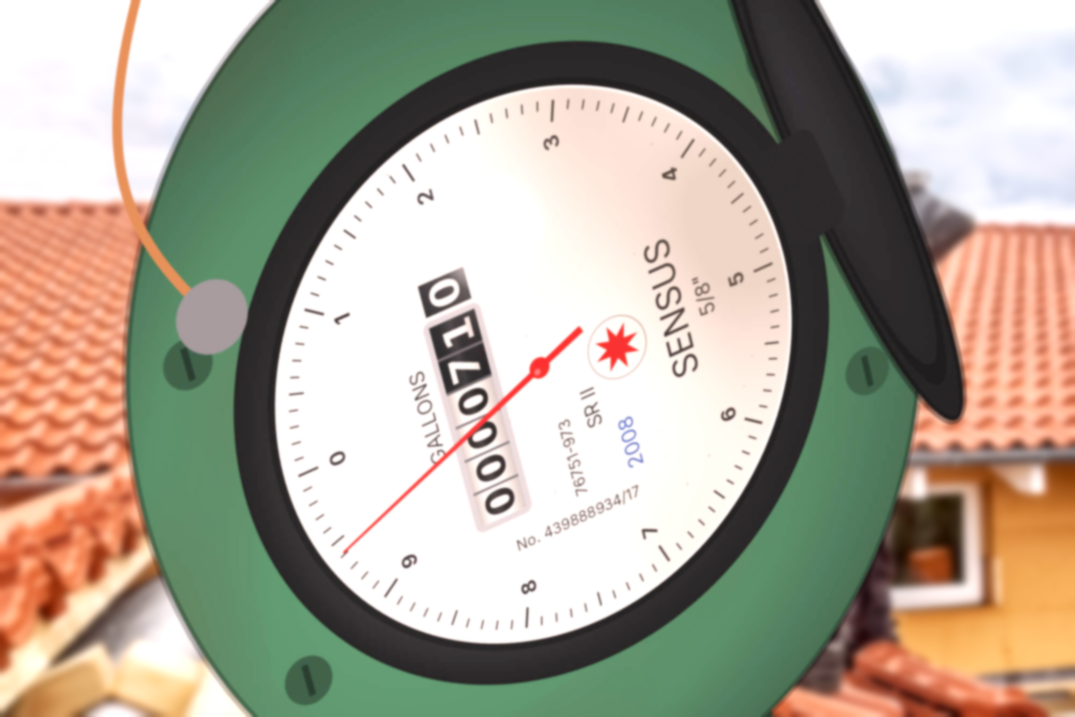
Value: 709.4 gal
